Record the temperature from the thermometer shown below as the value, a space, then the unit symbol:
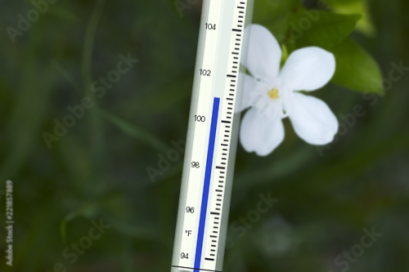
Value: 101 °F
